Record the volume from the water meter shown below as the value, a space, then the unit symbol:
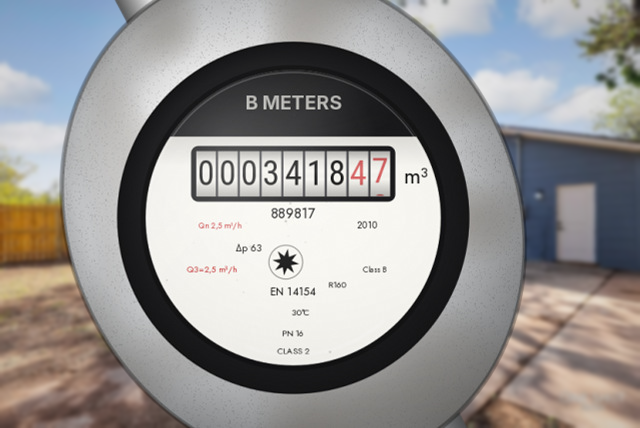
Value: 3418.47 m³
